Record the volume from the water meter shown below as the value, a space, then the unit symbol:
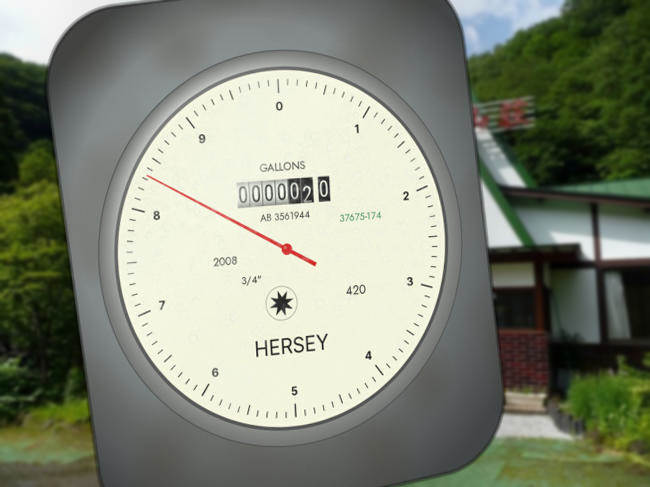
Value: 18.3 gal
